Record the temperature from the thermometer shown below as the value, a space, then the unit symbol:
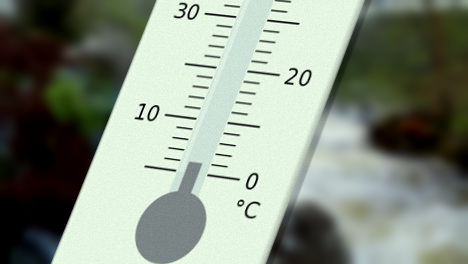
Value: 2 °C
